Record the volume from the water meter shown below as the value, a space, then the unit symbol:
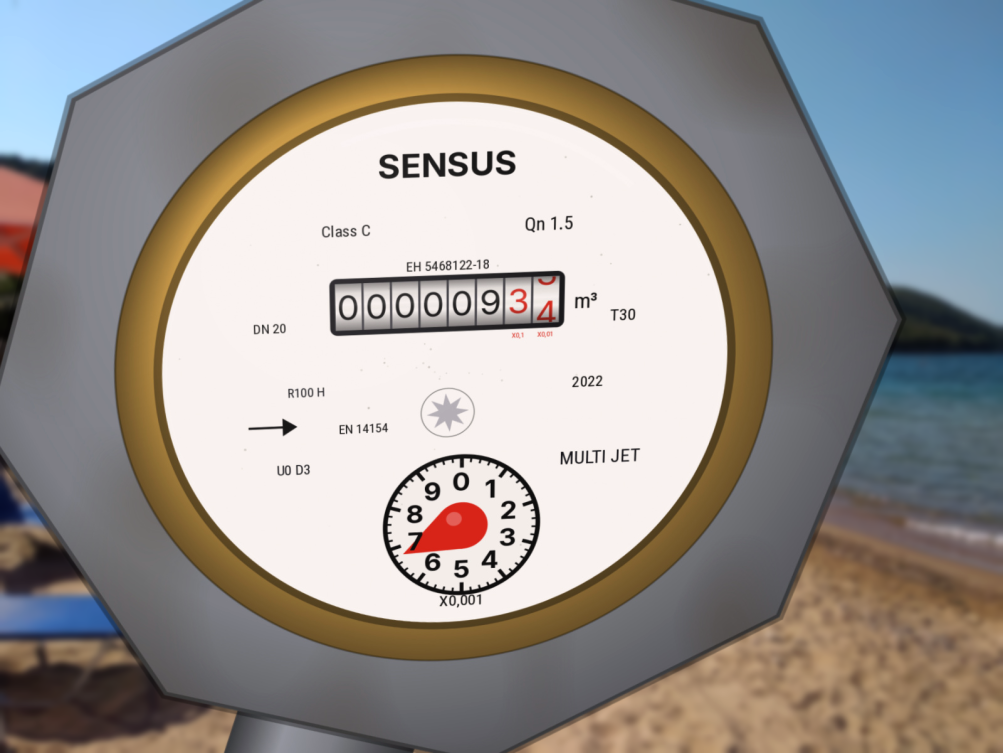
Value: 9.336 m³
